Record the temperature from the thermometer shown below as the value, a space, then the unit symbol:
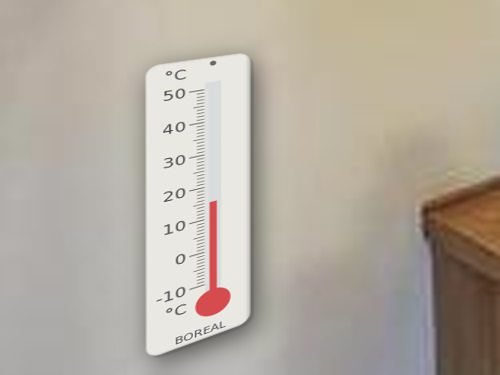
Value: 15 °C
